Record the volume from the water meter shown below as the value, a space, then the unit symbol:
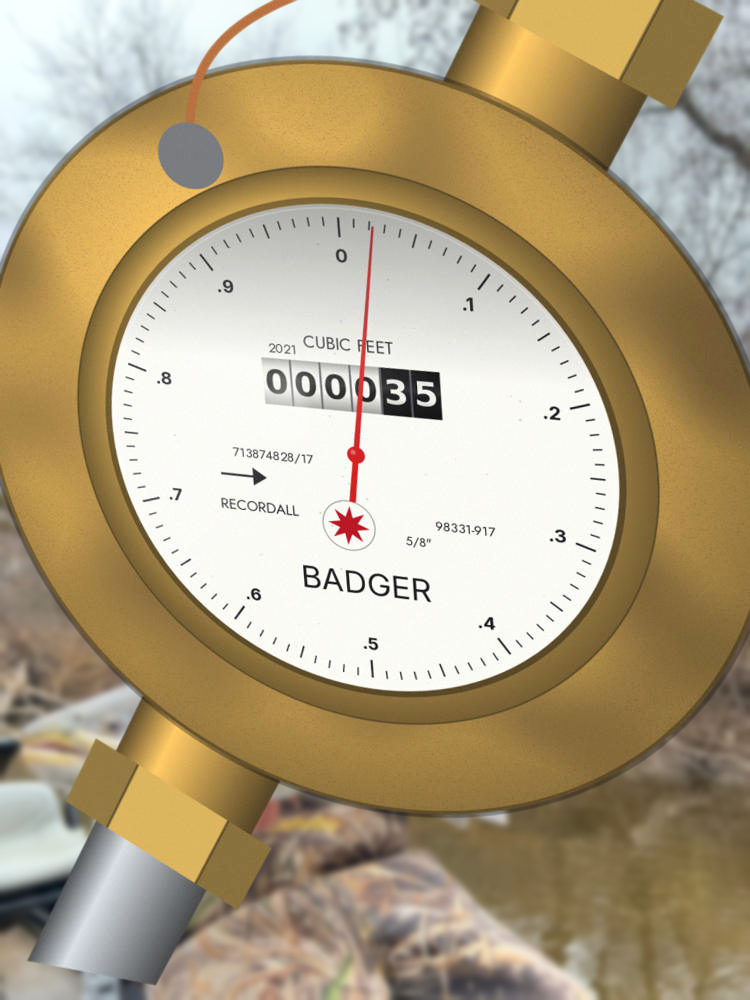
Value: 35.02 ft³
